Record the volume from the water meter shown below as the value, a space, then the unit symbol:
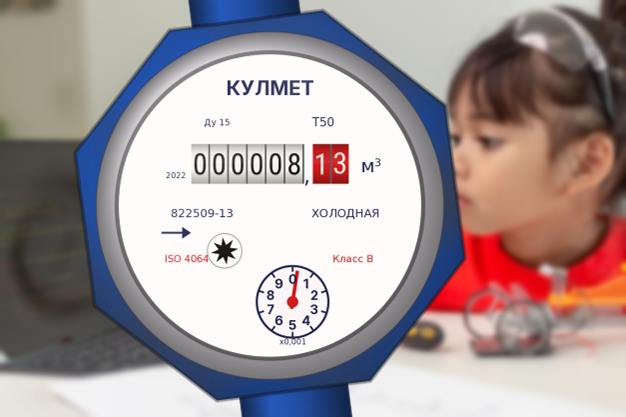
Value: 8.130 m³
